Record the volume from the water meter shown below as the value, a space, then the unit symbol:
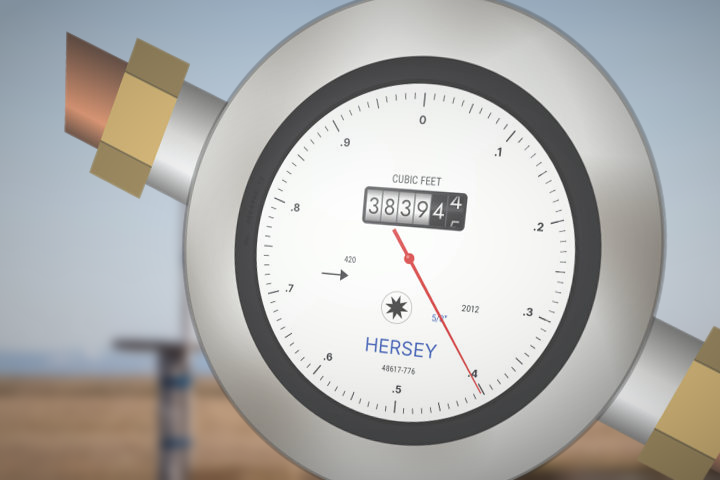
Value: 383944.40 ft³
